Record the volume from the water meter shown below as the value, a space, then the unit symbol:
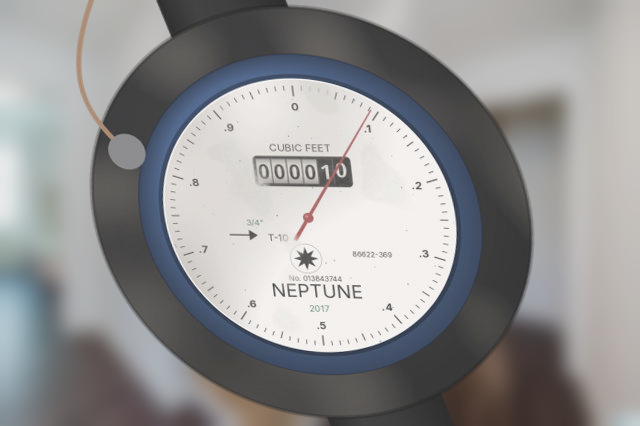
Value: 10.09 ft³
